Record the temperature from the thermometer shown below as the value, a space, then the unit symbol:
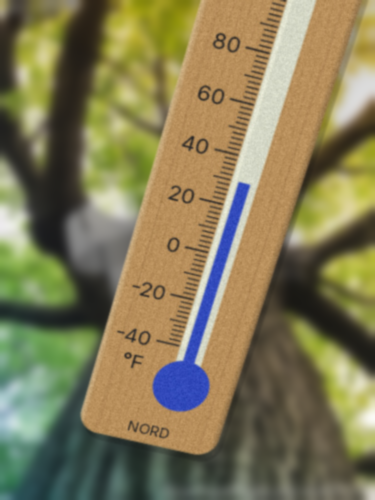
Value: 30 °F
